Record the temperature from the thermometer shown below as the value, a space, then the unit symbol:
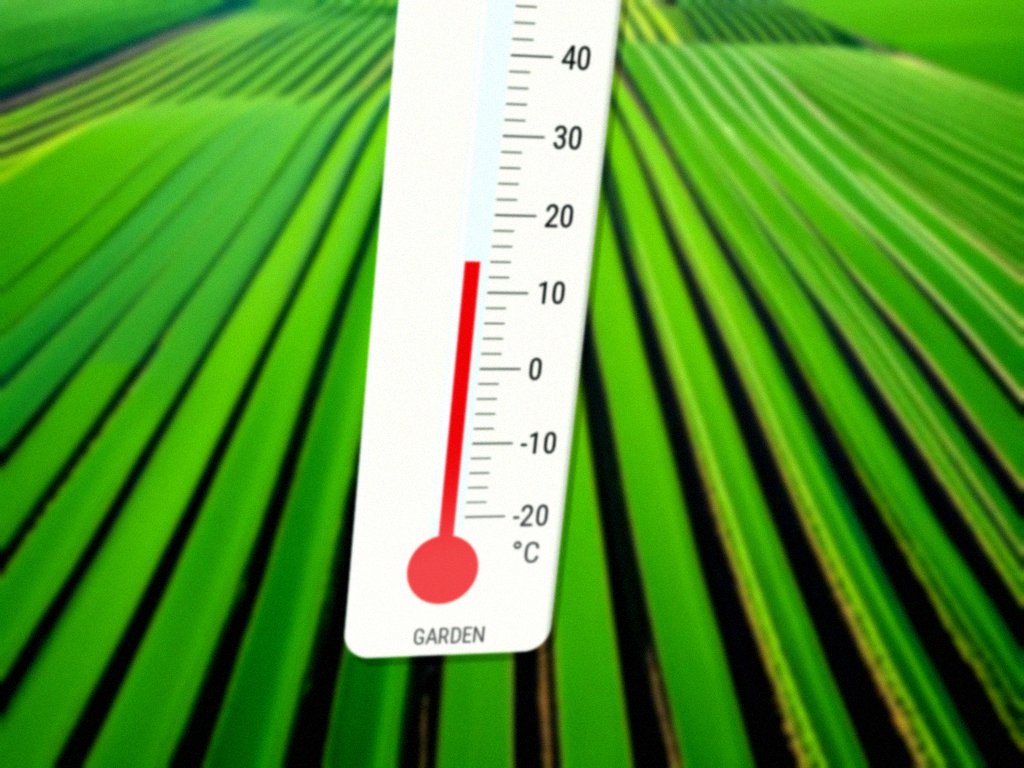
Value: 14 °C
